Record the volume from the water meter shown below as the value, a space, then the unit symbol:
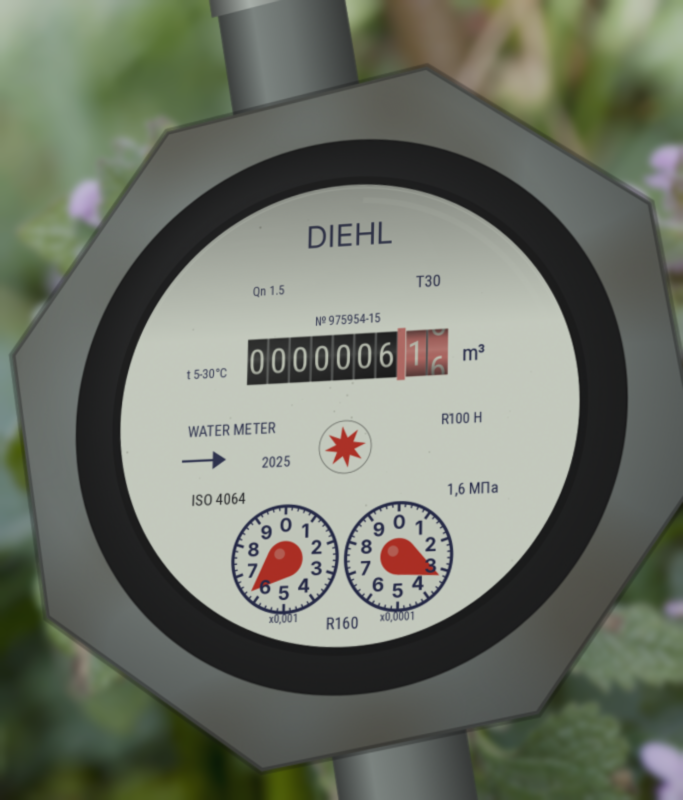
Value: 6.1563 m³
